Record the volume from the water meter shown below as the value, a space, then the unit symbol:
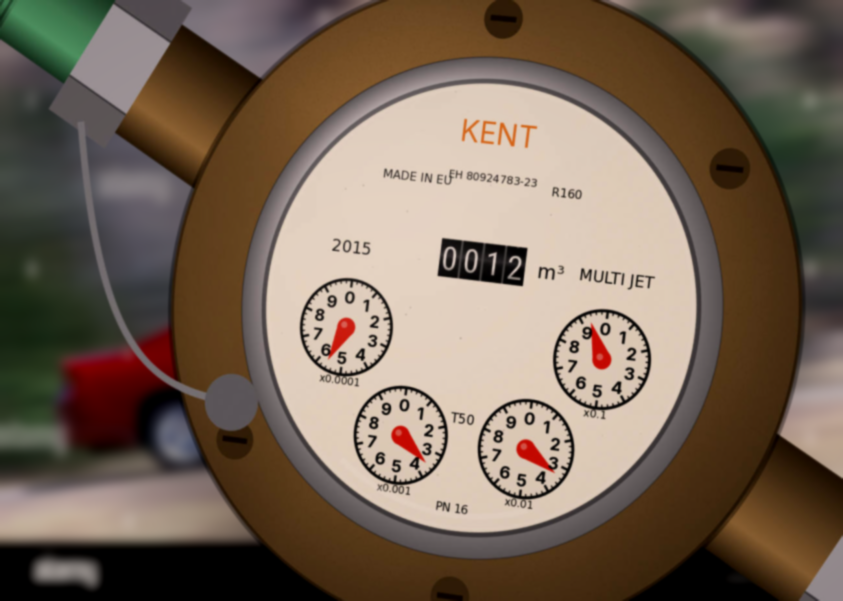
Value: 11.9335 m³
